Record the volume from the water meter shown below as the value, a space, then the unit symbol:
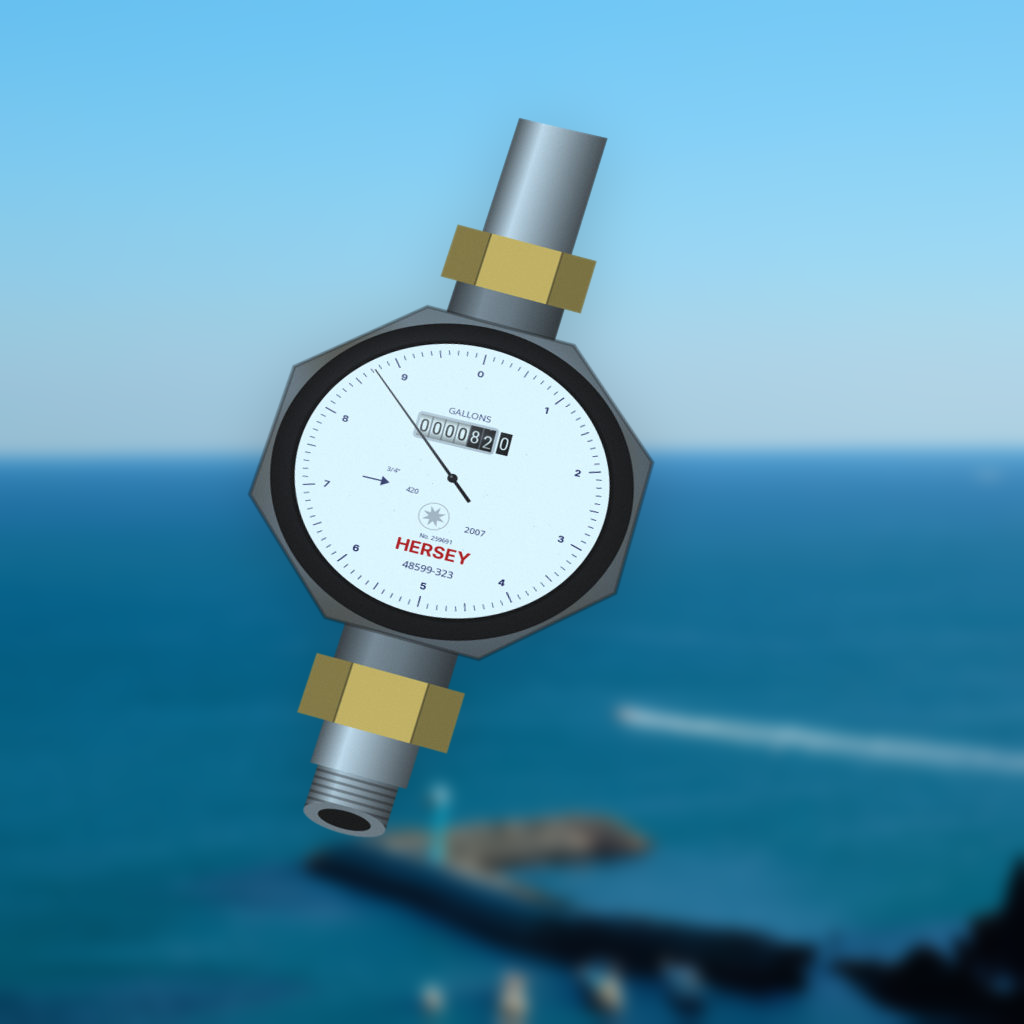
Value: 818.7 gal
